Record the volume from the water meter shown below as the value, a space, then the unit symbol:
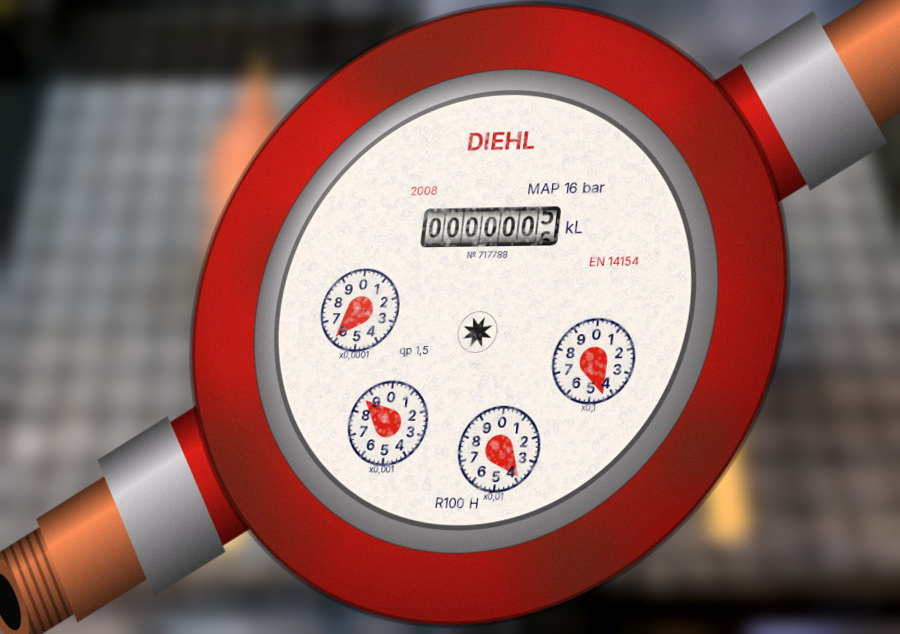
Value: 5.4386 kL
